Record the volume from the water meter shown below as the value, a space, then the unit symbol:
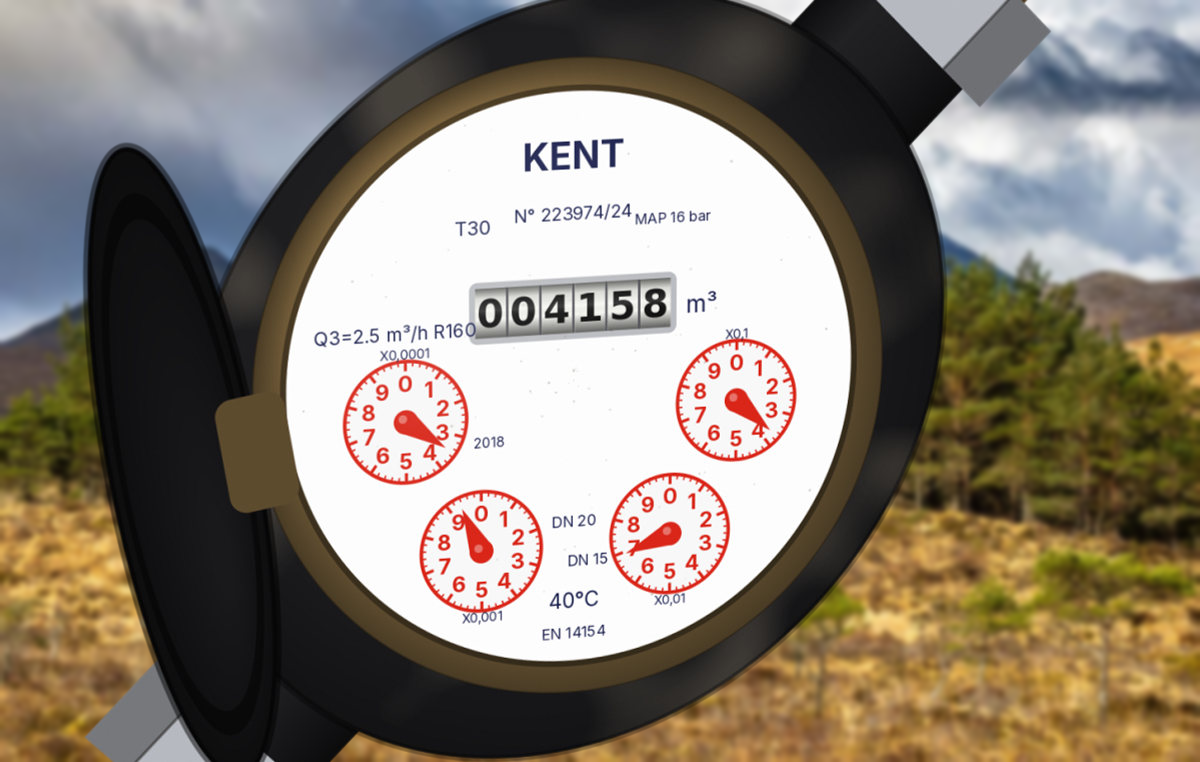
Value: 4158.3693 m³
